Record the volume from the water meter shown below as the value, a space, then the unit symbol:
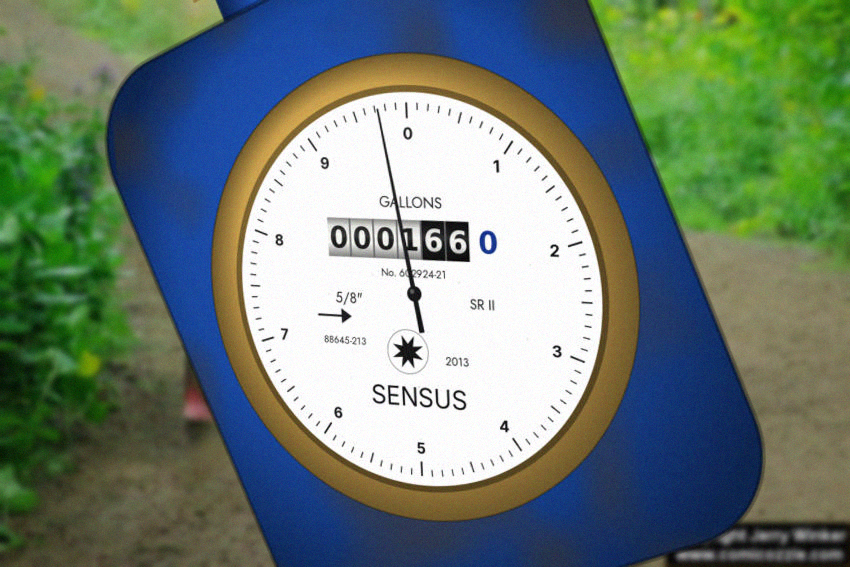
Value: 1659.7 gal
